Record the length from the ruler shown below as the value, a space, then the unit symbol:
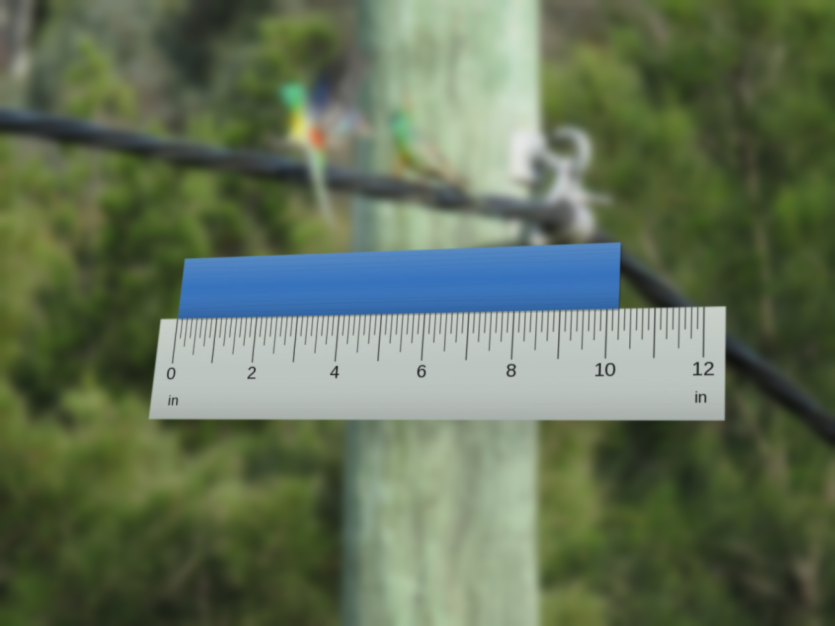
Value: 10.25 in
